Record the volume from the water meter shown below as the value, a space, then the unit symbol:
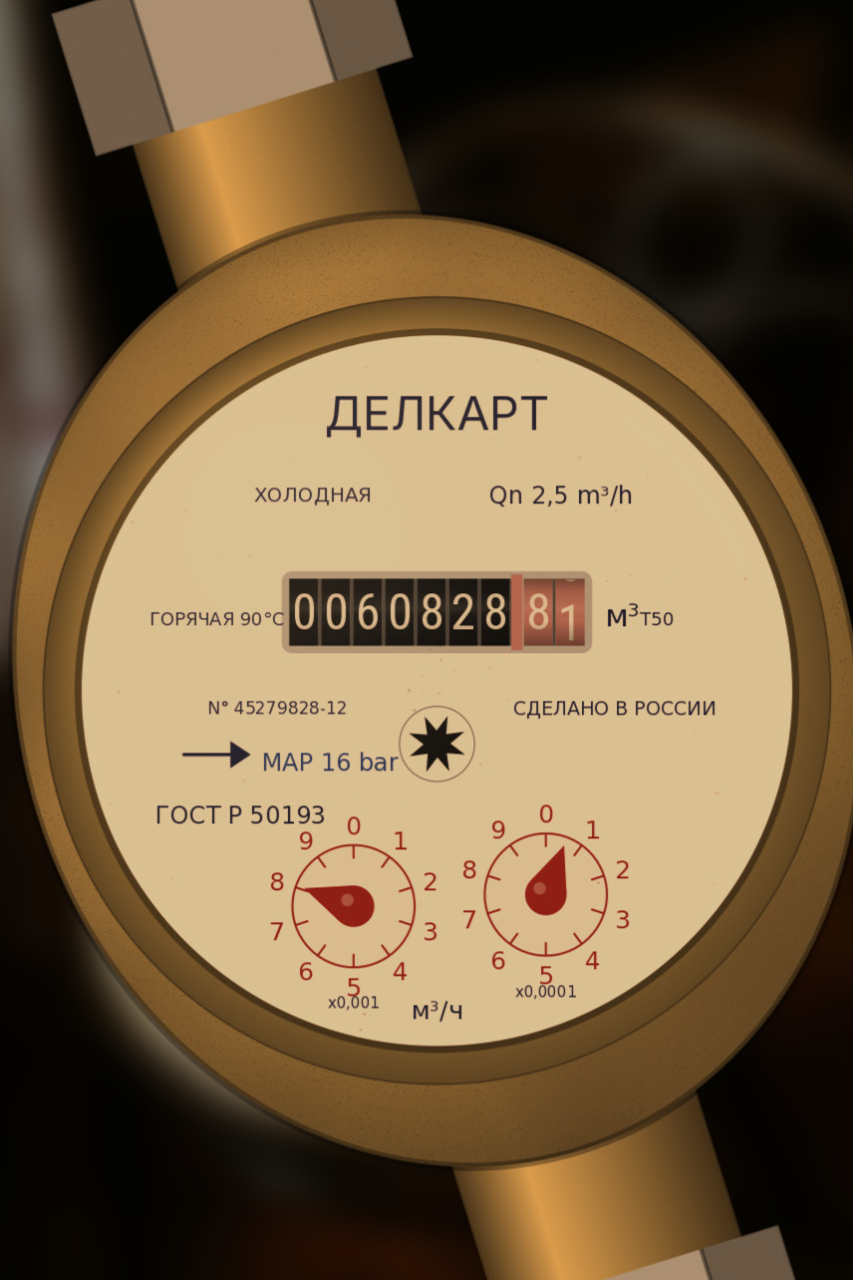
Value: 60828.8080 m³
